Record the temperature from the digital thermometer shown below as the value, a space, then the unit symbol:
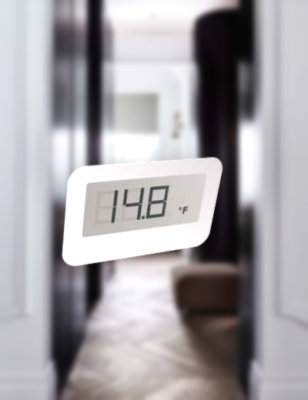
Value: 14.8 °F
